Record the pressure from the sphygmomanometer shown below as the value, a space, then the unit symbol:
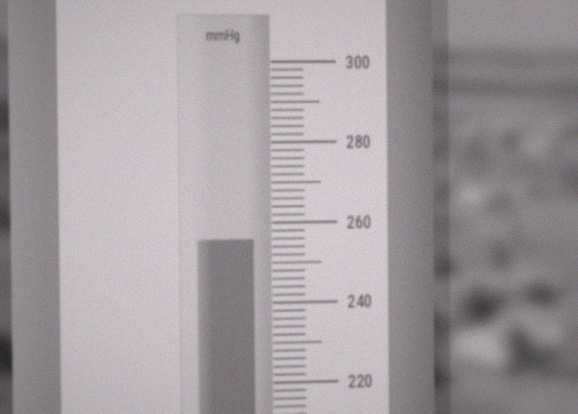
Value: 256 mmHg
